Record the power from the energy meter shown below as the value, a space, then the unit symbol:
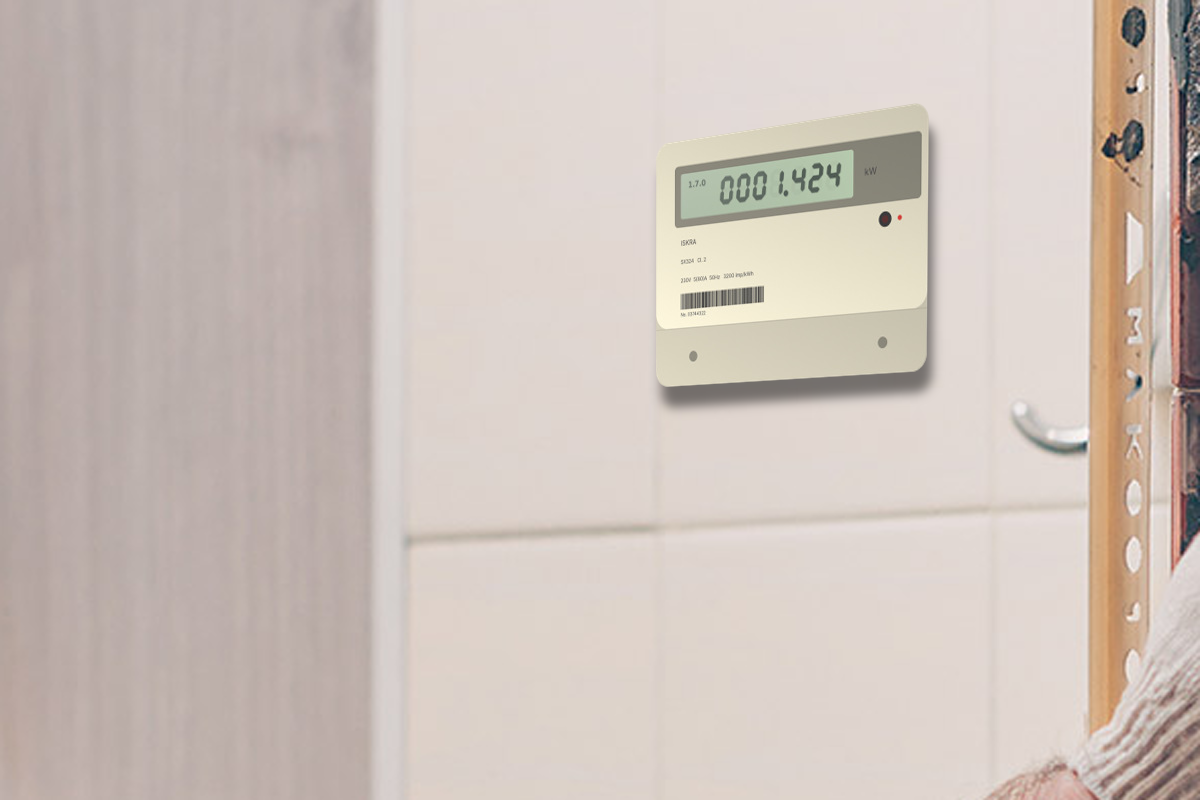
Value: 1.424 kW
